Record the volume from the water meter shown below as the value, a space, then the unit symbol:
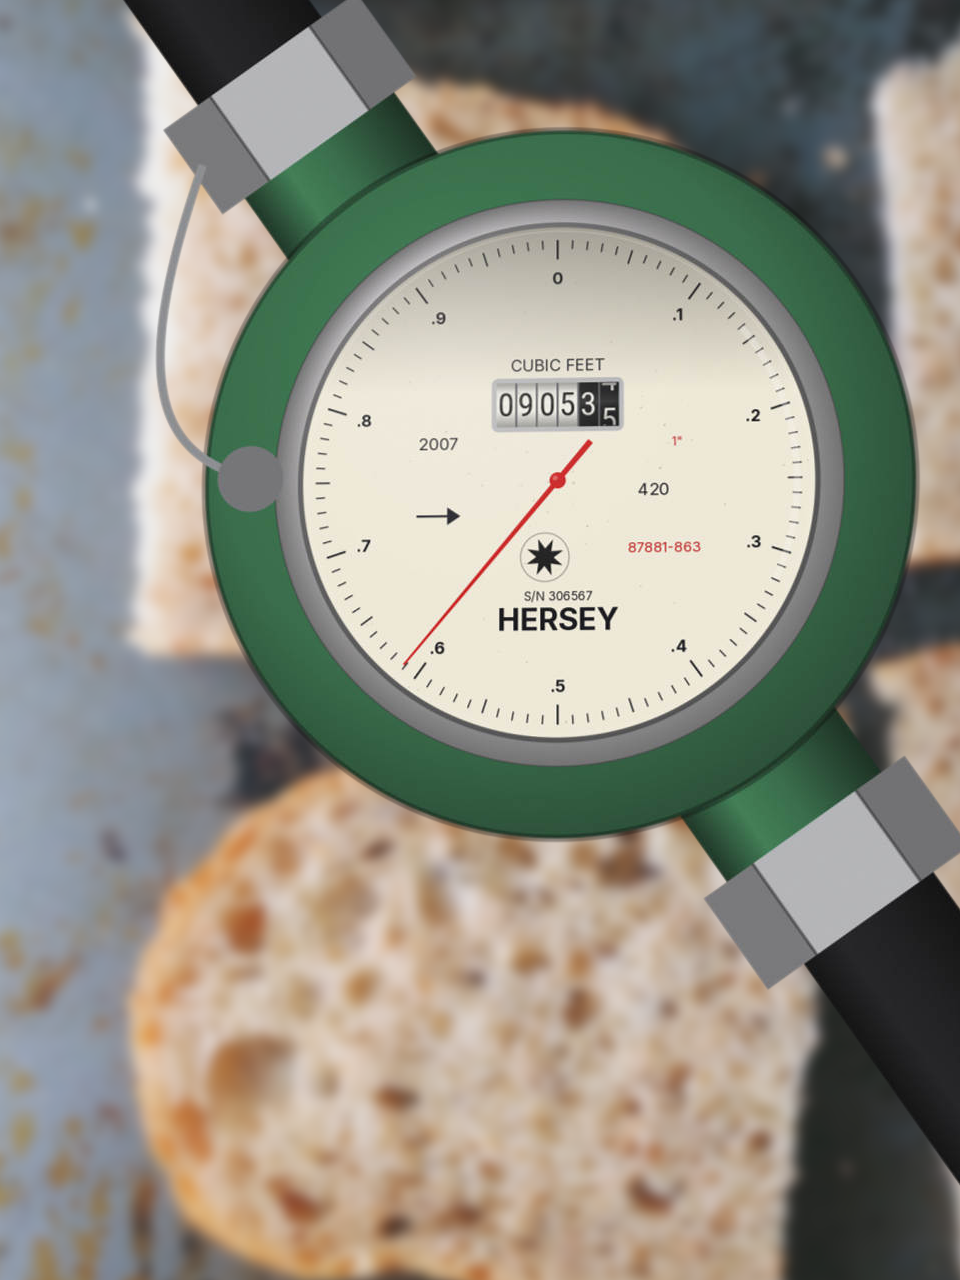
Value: 90534.61 ft³
